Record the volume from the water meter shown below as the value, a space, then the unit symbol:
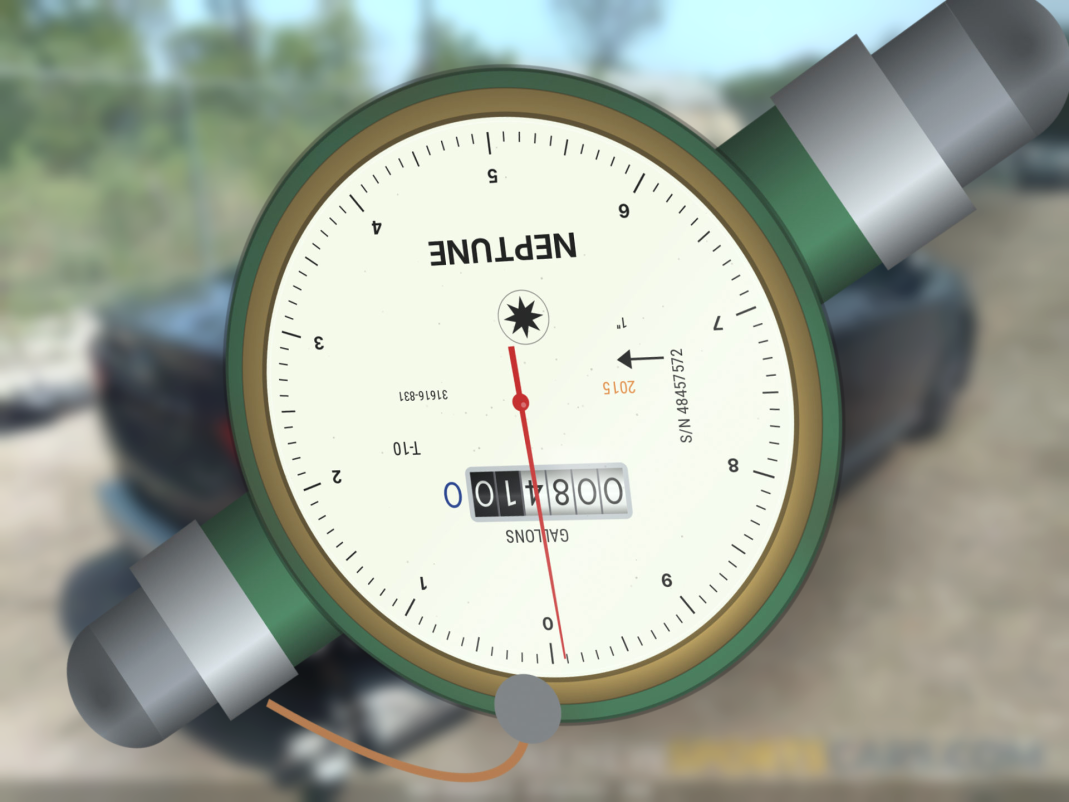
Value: 84099.9 gal
